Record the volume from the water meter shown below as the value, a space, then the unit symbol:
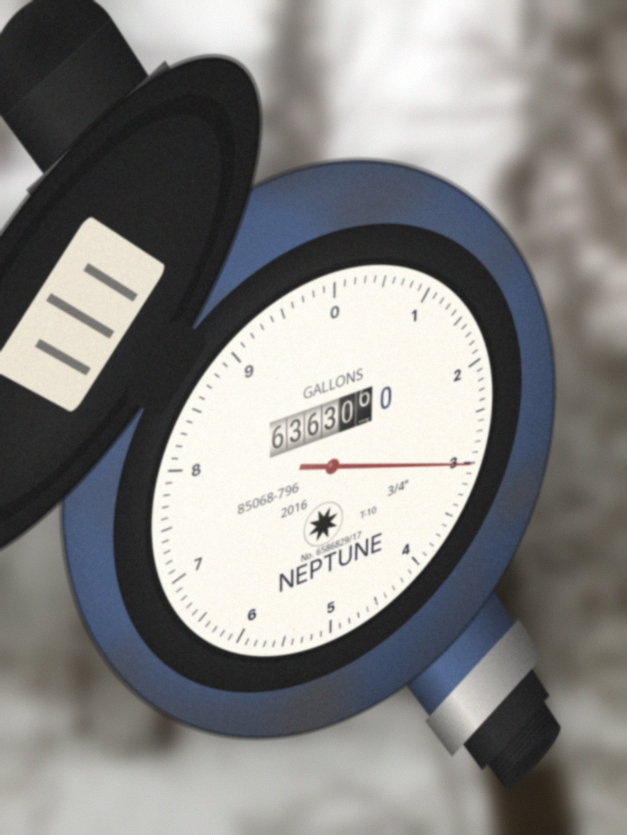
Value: 6363063.0 gal
